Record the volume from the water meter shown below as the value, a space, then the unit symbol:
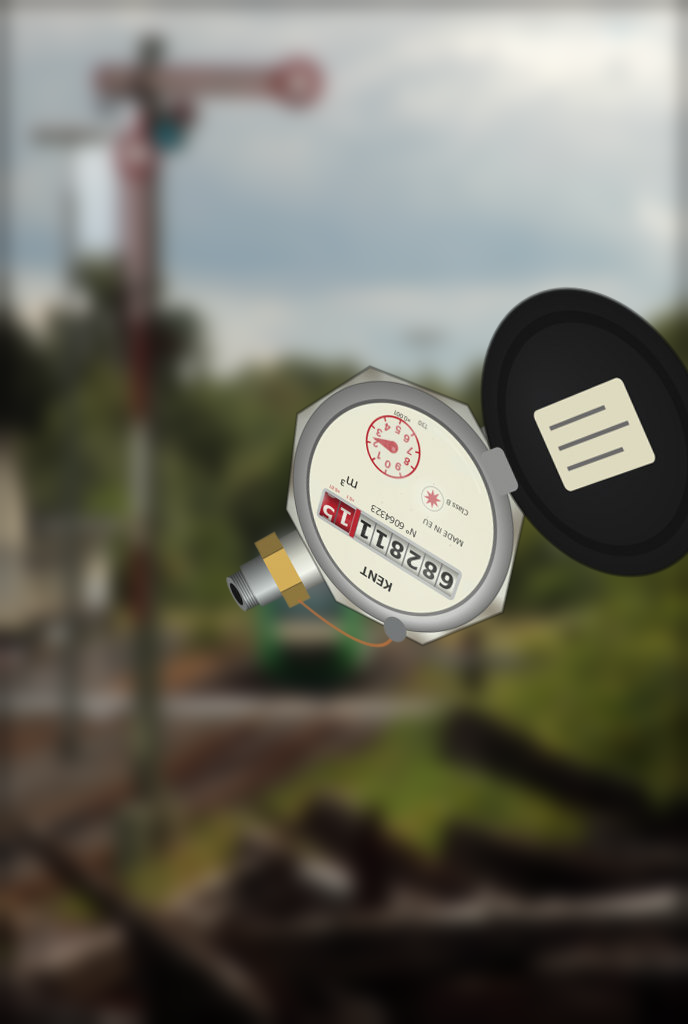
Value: 682811.152 m³
